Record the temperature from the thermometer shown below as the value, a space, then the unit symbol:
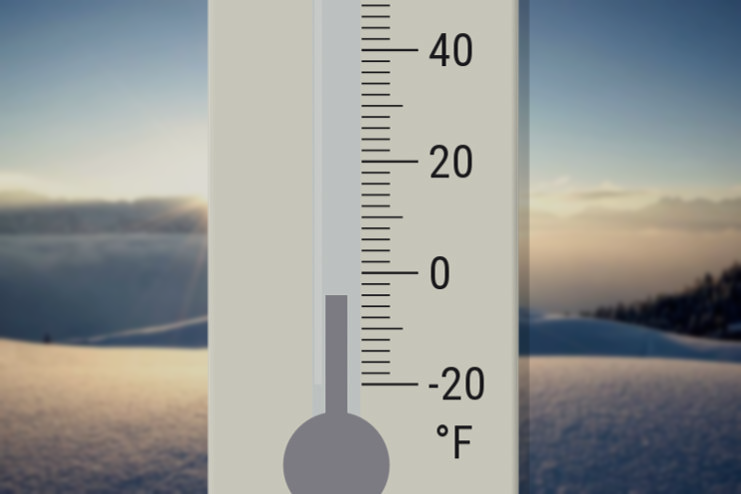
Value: -4 °F
